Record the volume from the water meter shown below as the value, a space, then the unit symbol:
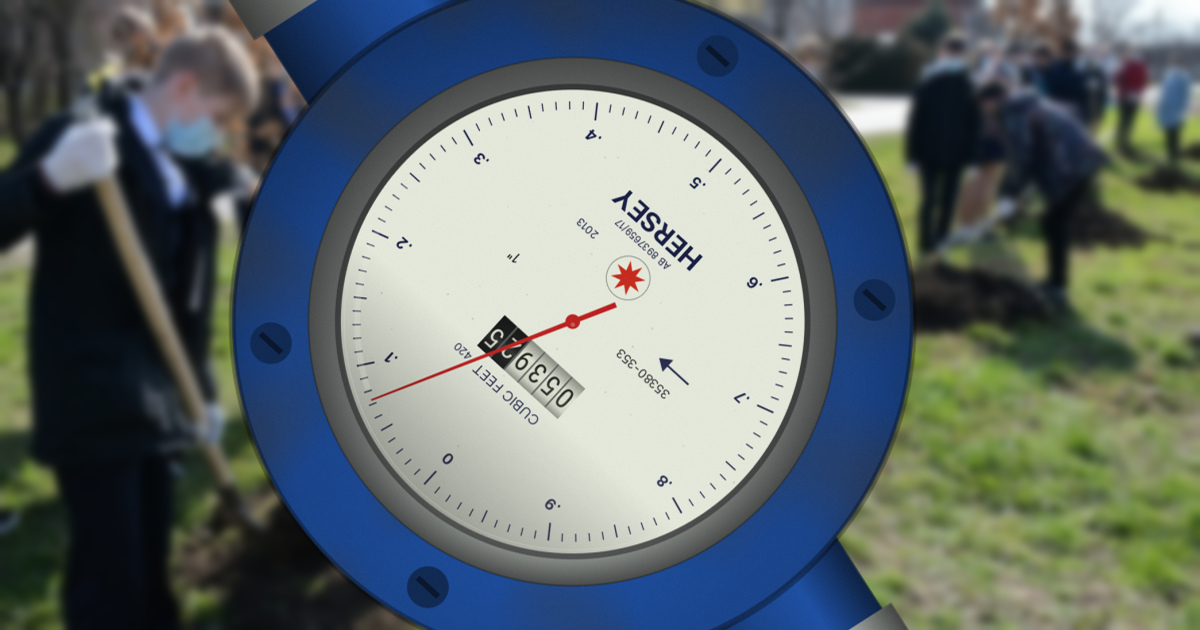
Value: 53925.07 ft³
